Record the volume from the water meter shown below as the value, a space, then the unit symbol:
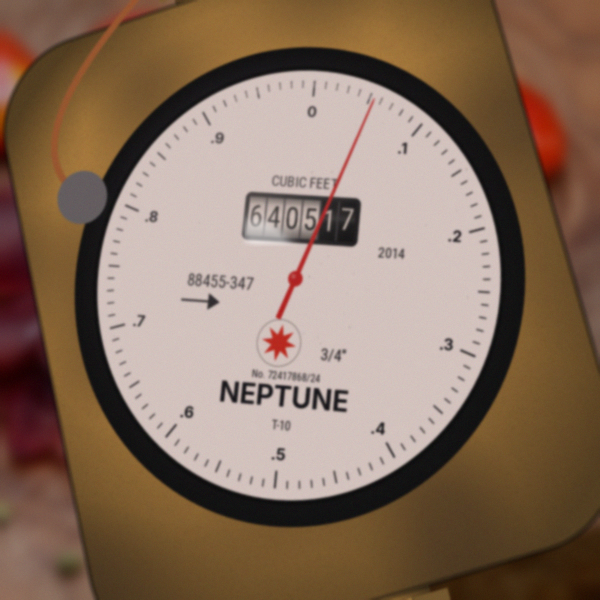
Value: 640517.05 ft³
